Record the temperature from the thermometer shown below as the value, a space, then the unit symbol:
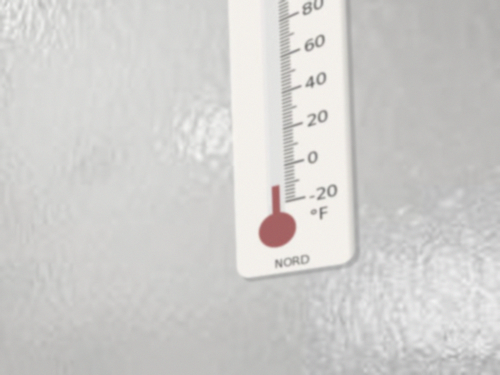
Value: -10 °F
